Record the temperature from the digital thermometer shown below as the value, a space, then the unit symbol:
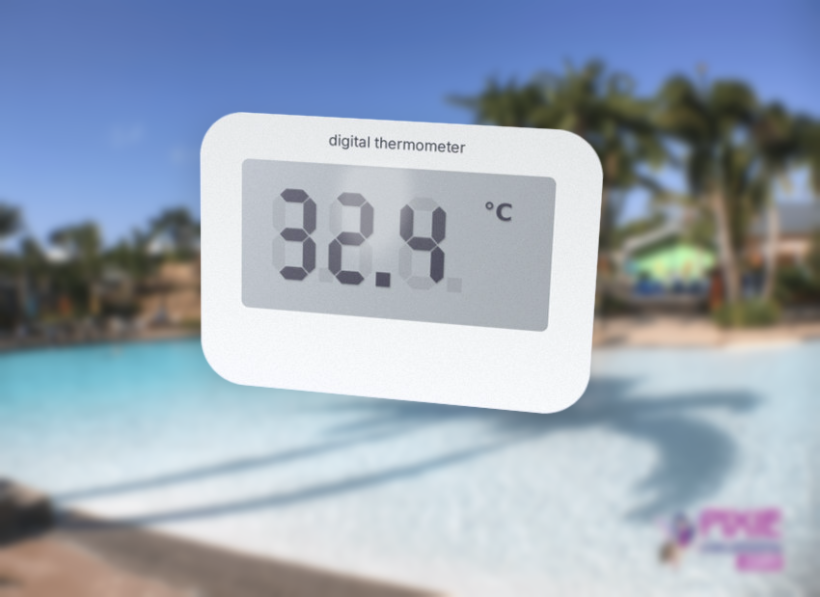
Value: 32.4 °C
